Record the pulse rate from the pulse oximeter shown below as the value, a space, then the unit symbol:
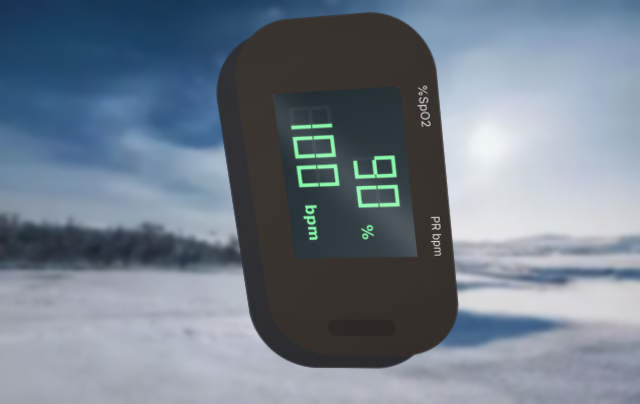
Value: 100 bpm
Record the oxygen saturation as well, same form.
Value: 90 %
